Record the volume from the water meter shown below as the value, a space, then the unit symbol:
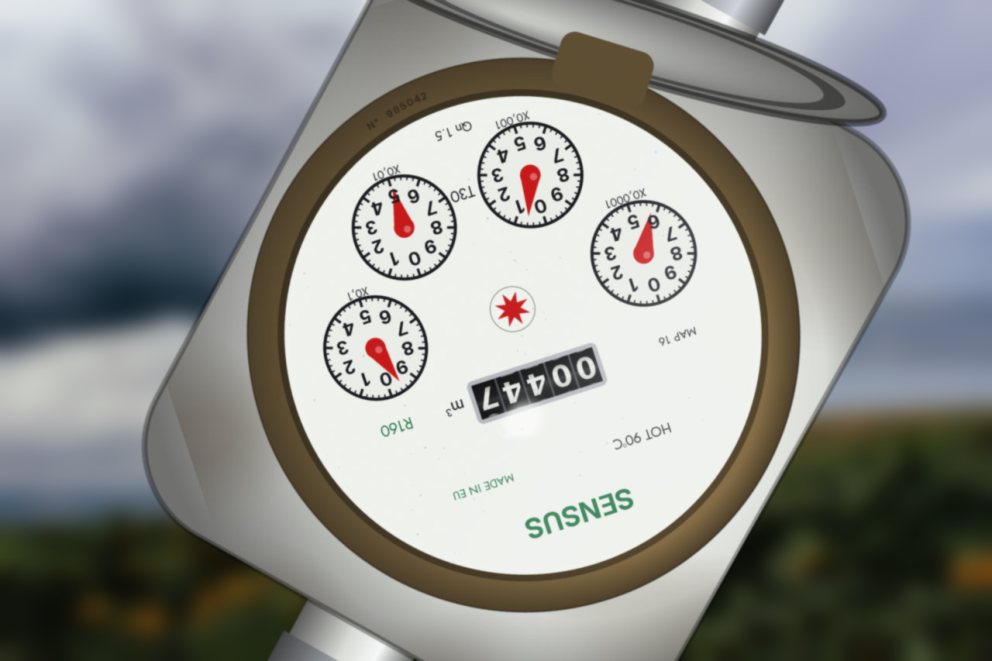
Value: 446.9505 m³
